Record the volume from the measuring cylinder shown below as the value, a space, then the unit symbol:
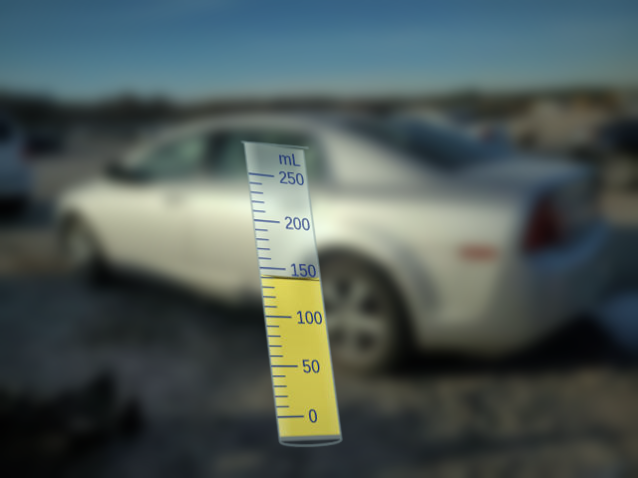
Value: 140 mL
